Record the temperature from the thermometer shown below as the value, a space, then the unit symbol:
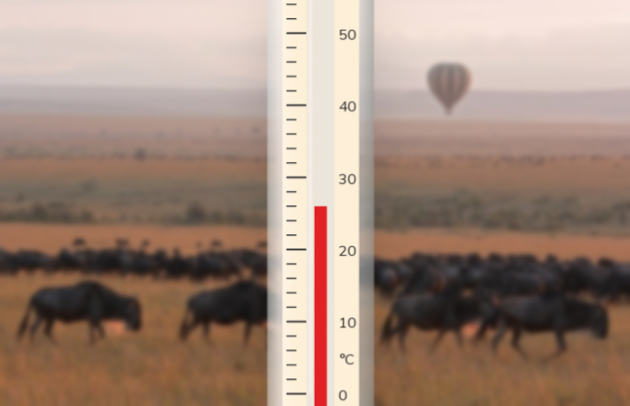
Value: 26 °C
